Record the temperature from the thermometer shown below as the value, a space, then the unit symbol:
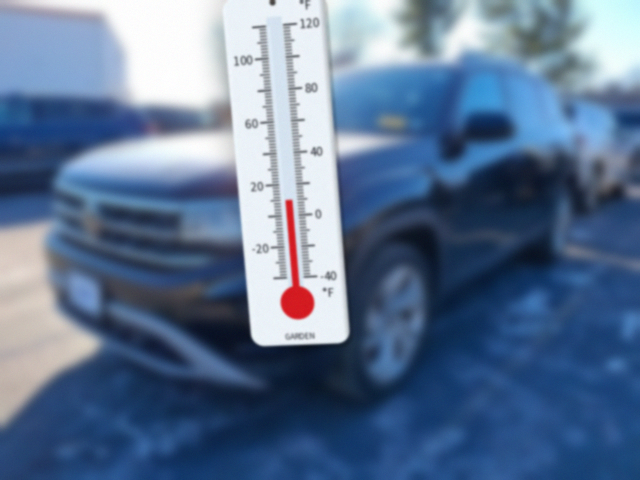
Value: 10 °F
